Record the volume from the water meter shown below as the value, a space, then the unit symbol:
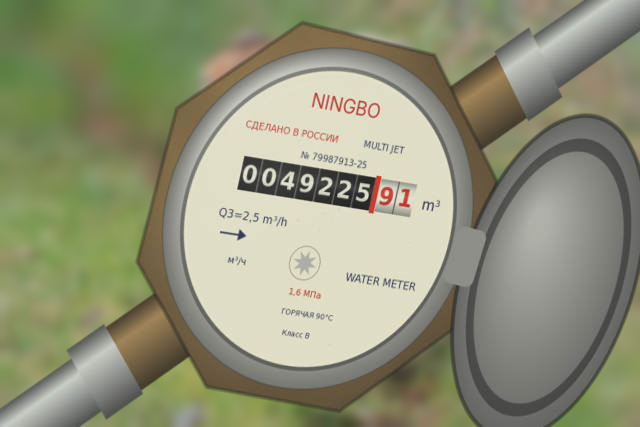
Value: 49225.91 m³
